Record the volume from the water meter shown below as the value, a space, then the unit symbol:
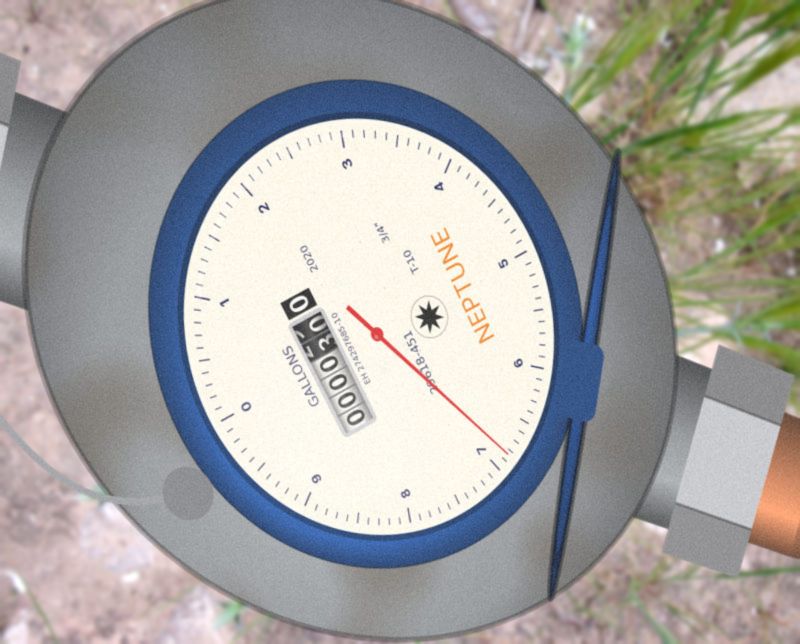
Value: 296.8 gal
